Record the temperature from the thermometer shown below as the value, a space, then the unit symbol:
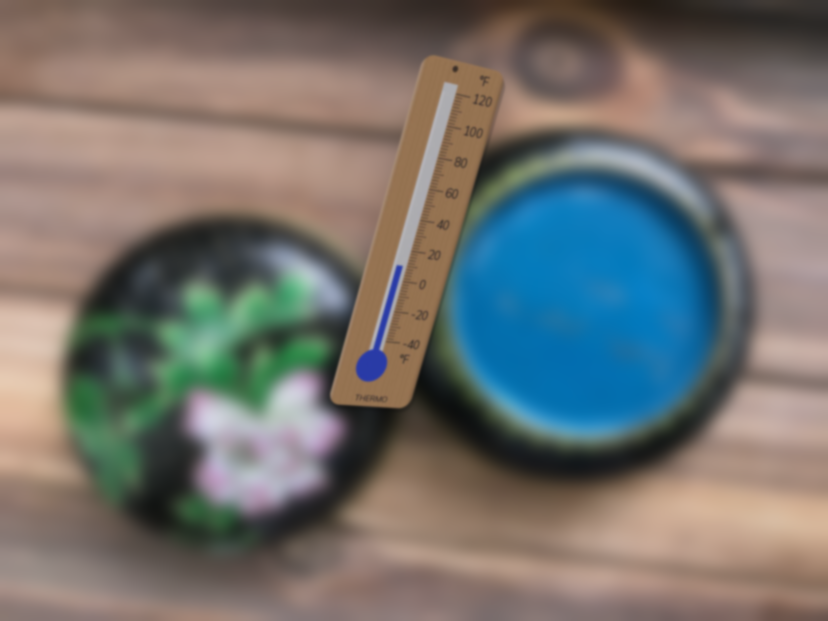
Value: 10 °F
